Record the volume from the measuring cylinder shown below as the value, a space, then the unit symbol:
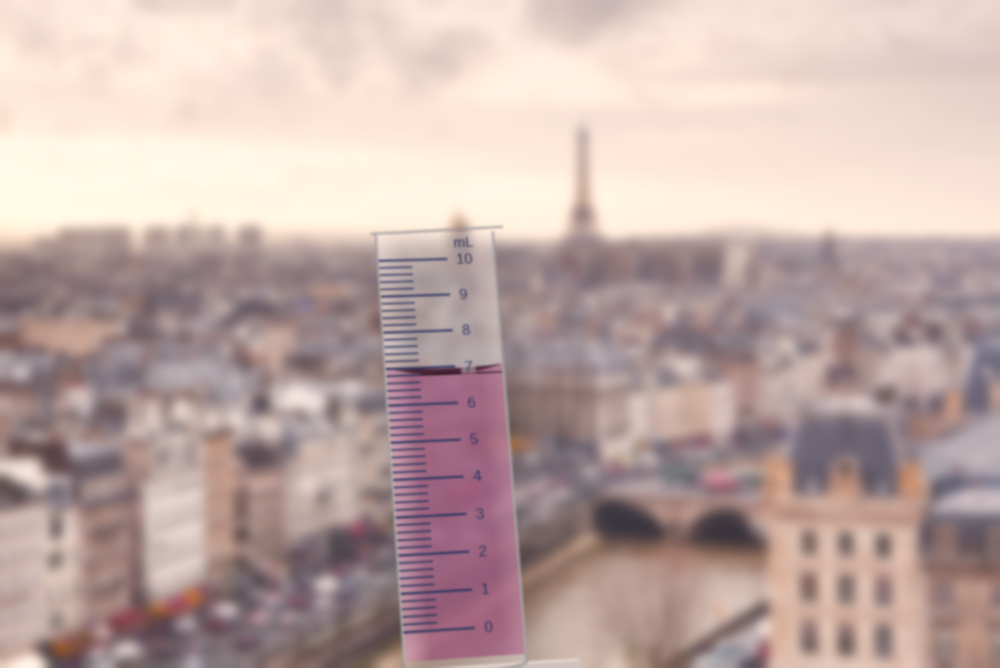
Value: 6.8 mL
